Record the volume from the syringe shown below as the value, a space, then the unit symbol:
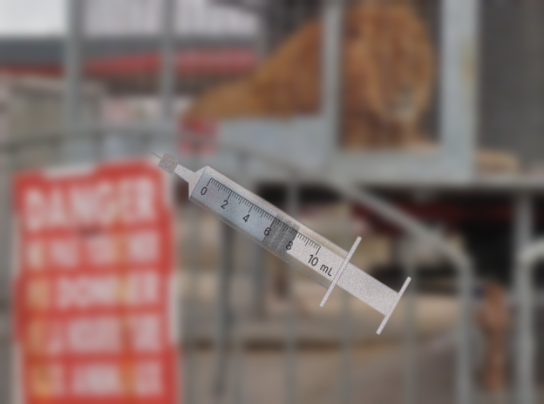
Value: 6 mL
